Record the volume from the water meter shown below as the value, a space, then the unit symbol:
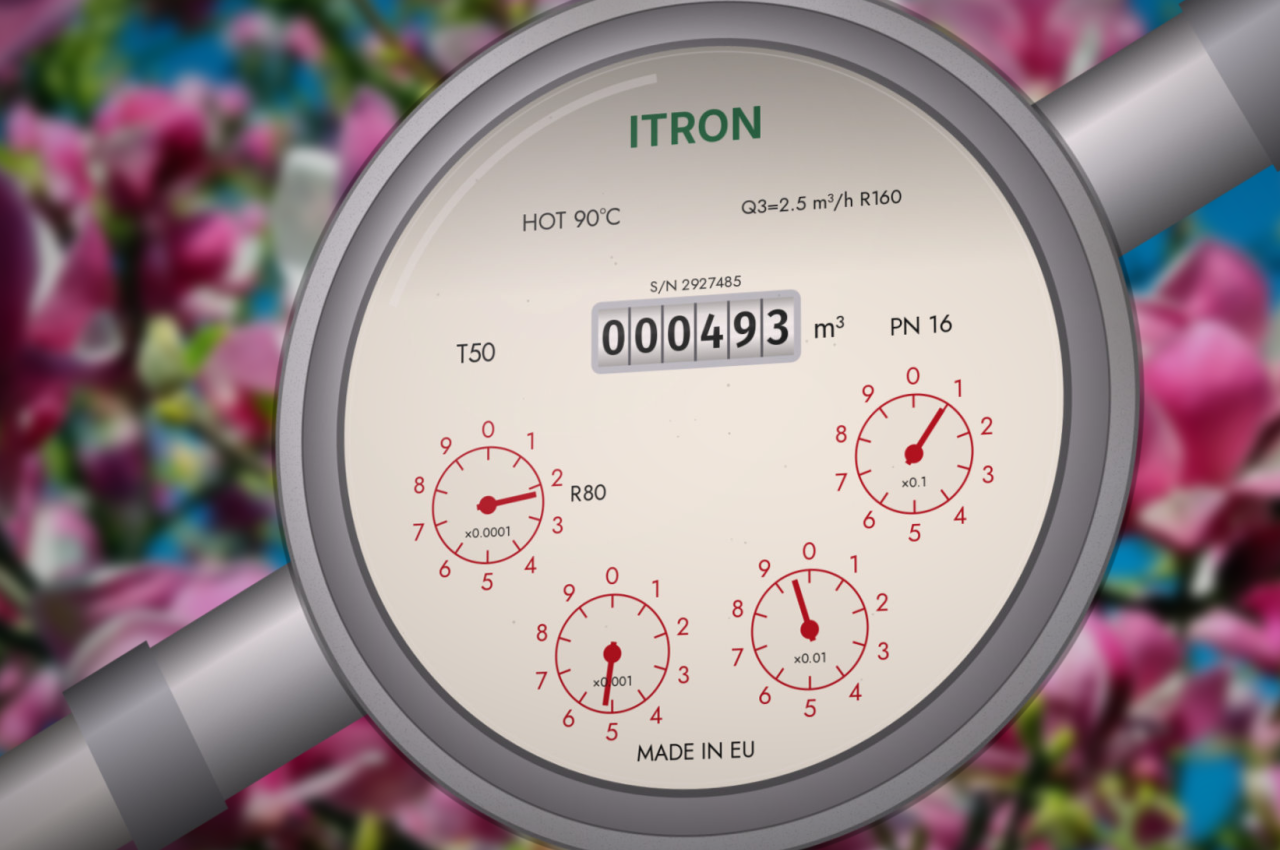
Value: 493.0952 m³
